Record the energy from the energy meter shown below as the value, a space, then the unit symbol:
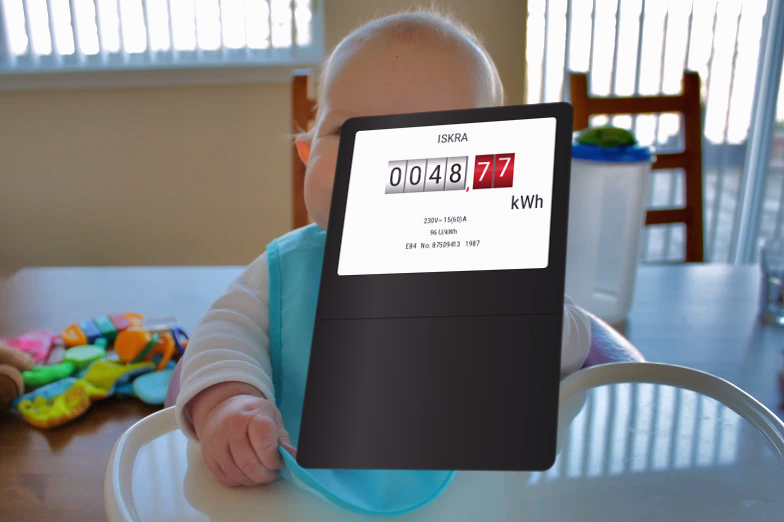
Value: 48.77 kWh
